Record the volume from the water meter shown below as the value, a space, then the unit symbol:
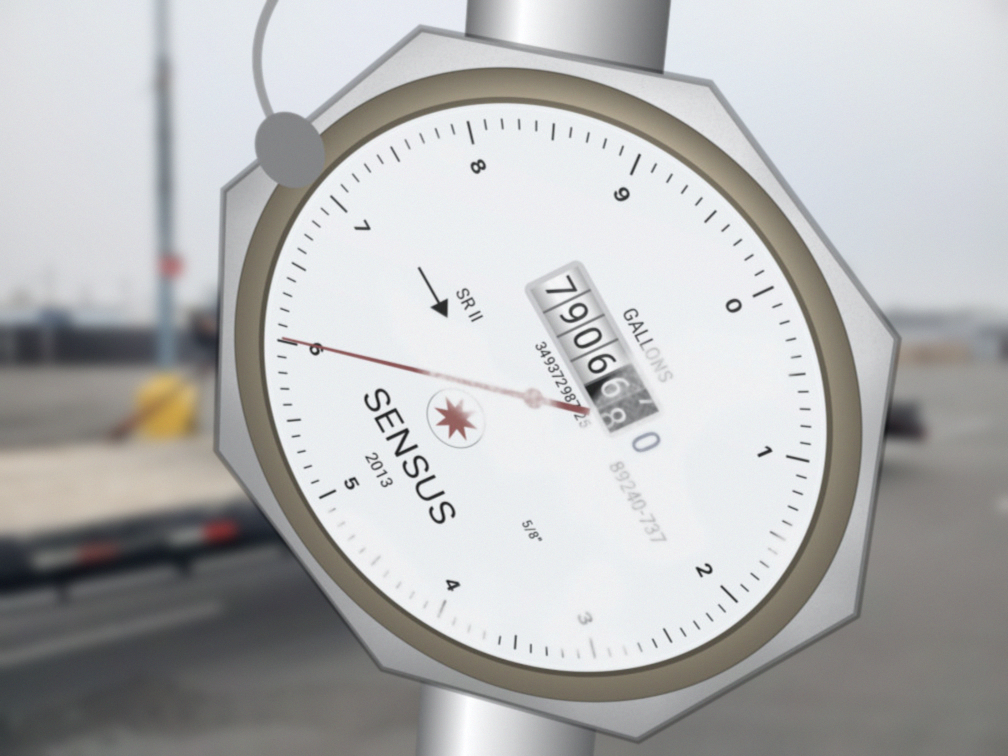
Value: 7906676.0 gal
